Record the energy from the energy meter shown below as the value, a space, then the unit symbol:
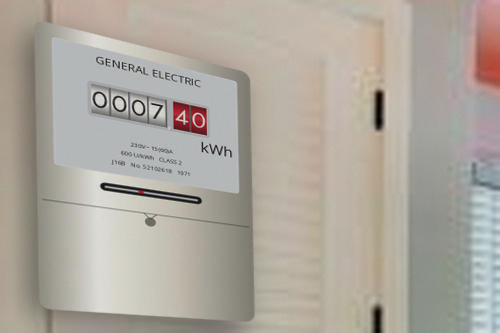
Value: 7.40 kWh
